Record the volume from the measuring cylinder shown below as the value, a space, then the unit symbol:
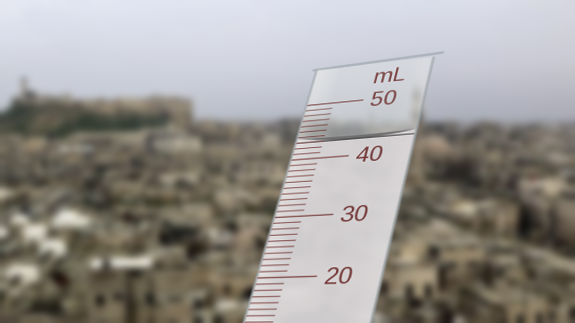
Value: 43 mL
